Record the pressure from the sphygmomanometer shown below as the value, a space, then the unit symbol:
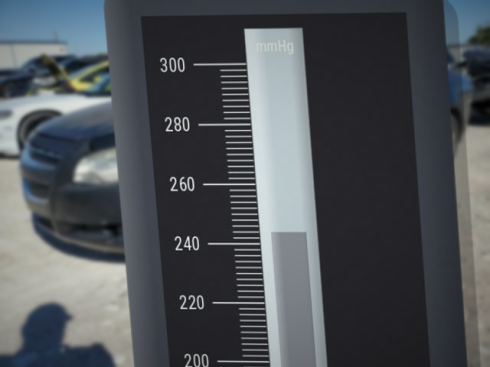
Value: 244 mmHg
